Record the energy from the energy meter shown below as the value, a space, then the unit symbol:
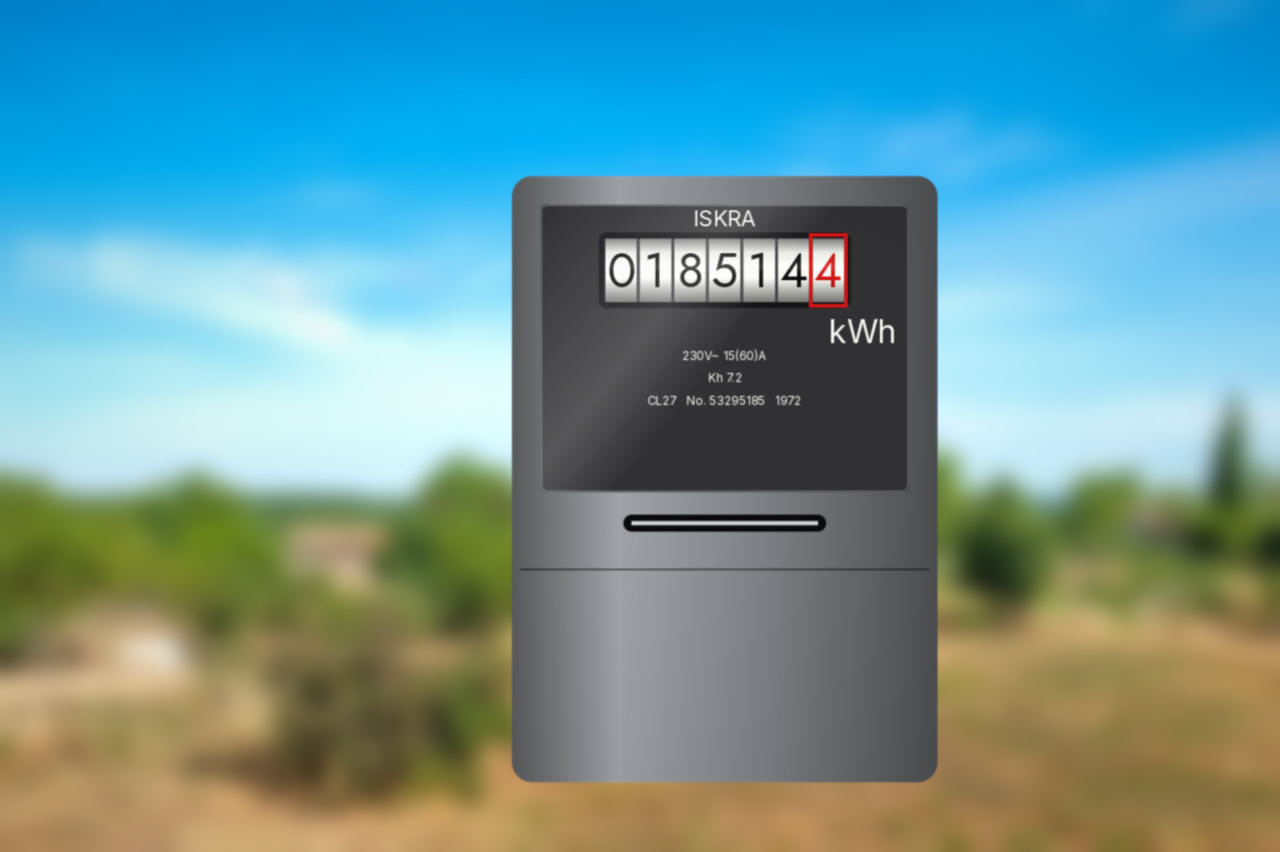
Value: 18514.4 kWh
